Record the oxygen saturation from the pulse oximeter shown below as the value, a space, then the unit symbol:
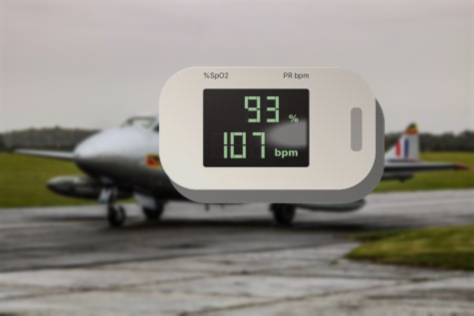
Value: 93 %
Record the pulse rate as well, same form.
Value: 107 bpm
